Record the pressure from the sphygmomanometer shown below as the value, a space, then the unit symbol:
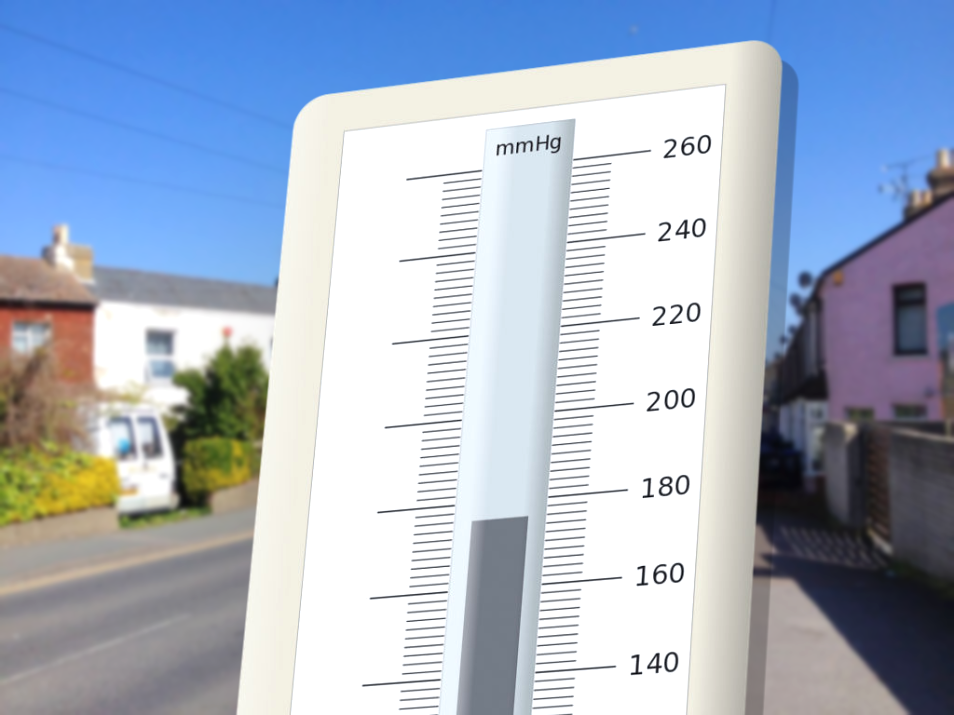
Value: 176 mmHg
